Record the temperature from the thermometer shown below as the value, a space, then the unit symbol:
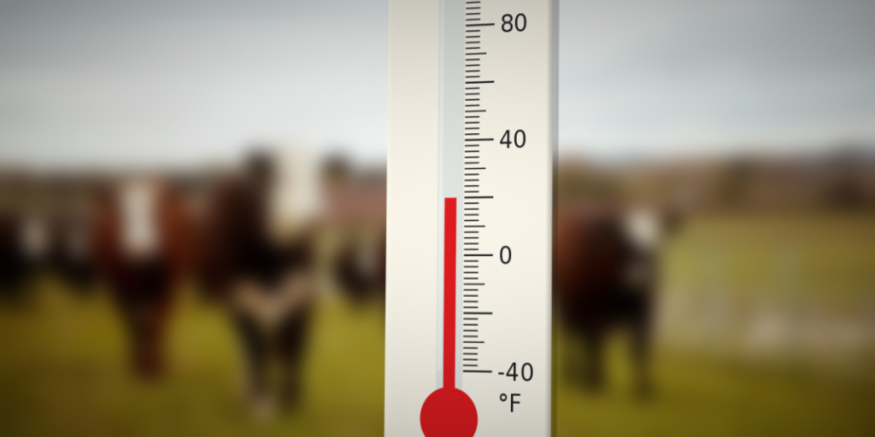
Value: 20 °F
